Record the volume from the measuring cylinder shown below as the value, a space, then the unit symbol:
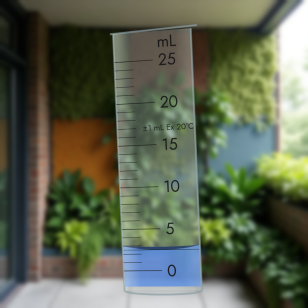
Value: 2.5 mL
